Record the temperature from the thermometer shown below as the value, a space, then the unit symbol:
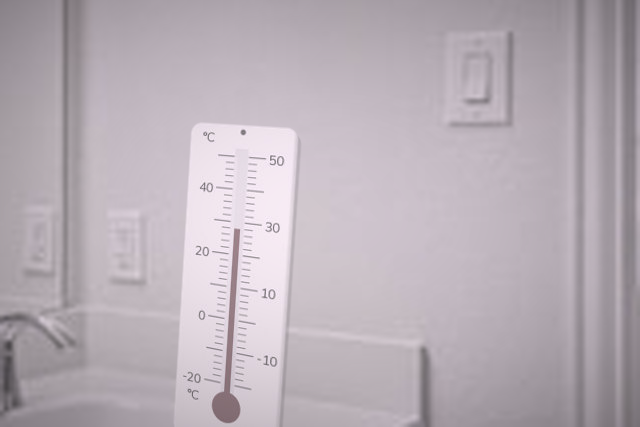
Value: 28 °C
